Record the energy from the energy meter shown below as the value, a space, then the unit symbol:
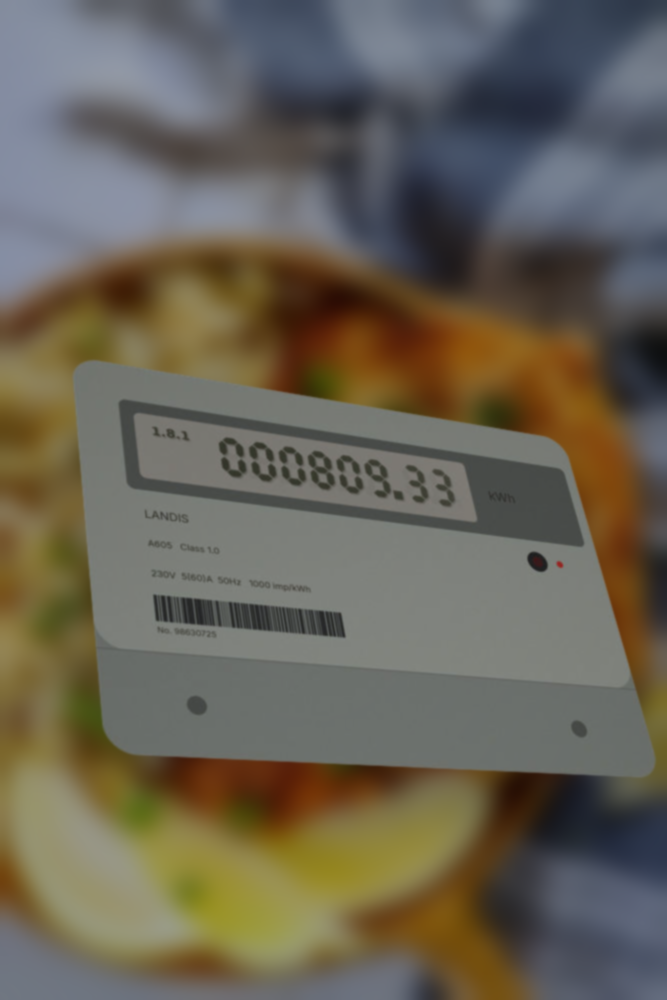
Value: 809.33 kWh
